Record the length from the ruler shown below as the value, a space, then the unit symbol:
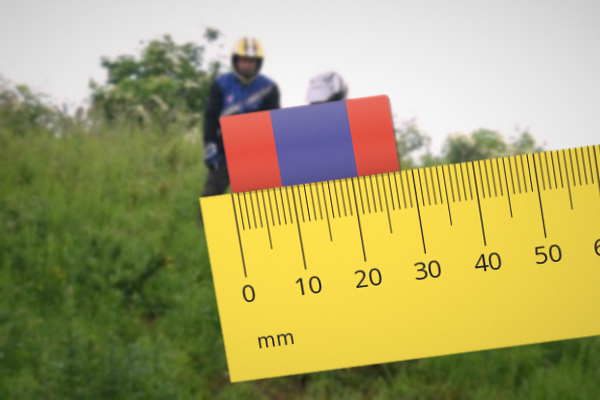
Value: 28 mm
